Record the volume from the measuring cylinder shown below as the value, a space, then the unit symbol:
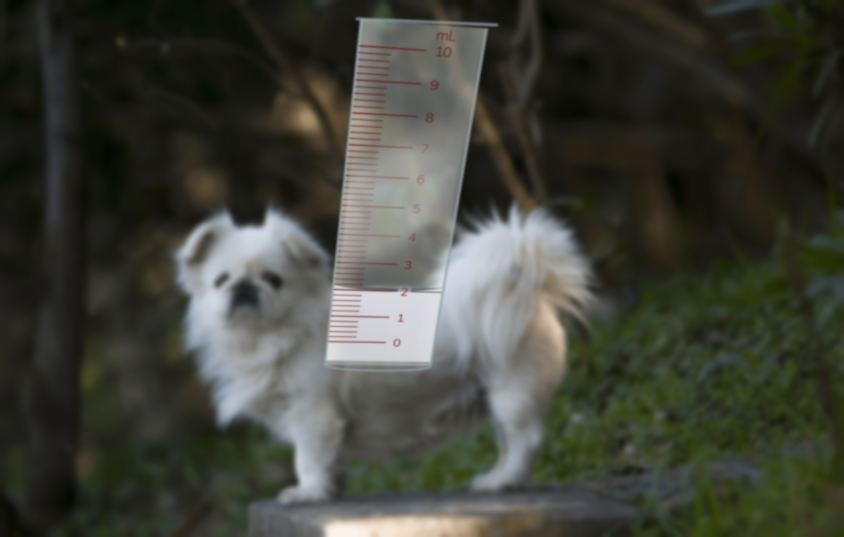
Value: 2 mL
